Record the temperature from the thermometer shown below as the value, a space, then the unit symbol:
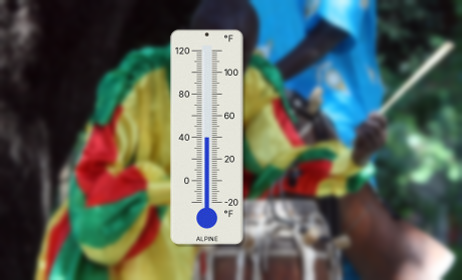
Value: 40 °F
